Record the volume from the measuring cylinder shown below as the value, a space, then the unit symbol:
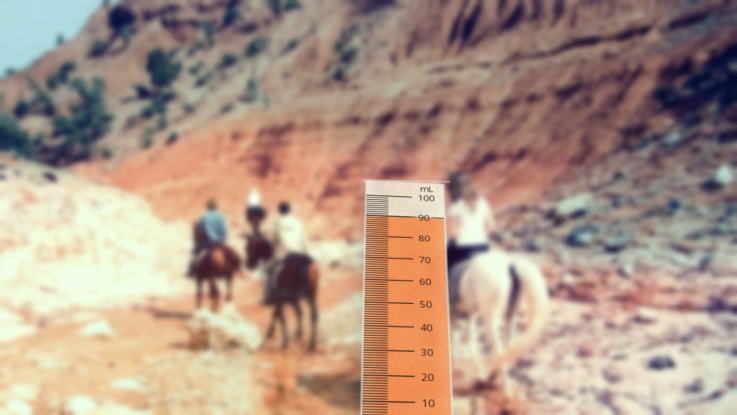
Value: 90 mL
